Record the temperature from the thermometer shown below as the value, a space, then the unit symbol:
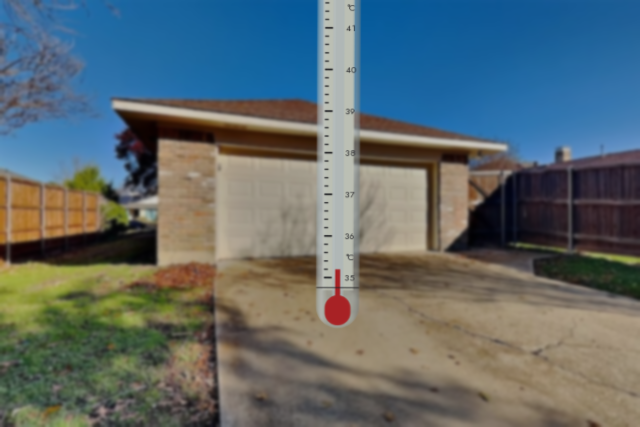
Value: 35.2 °C
